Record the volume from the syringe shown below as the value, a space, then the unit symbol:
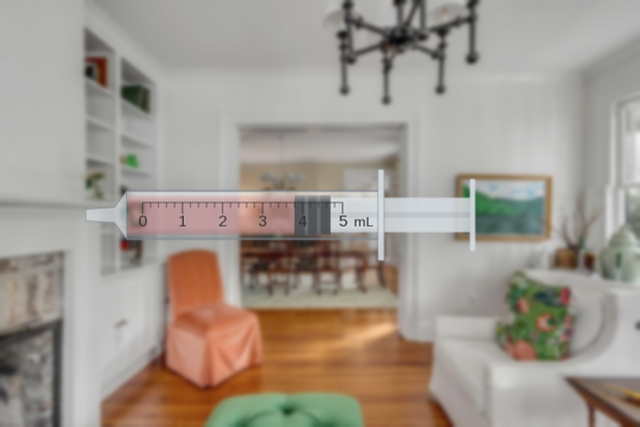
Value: 3.8 mL
